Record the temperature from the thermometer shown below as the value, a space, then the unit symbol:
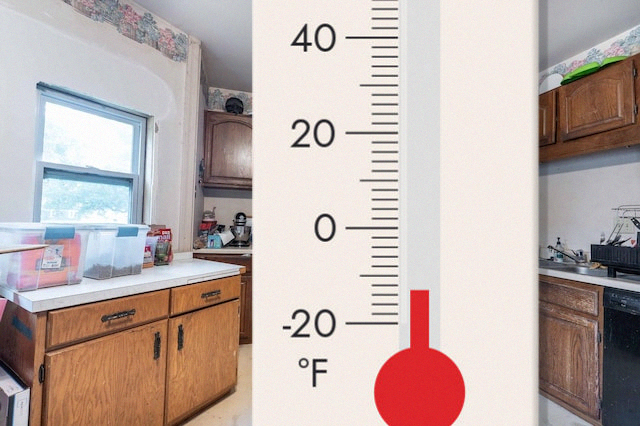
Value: -13 °F
